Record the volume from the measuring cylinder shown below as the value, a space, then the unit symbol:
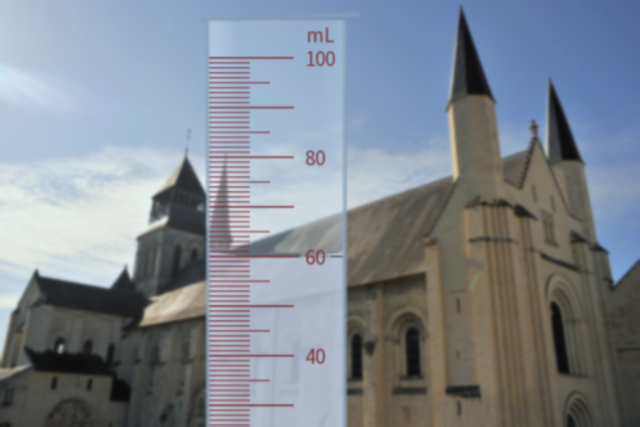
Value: 60 mL
